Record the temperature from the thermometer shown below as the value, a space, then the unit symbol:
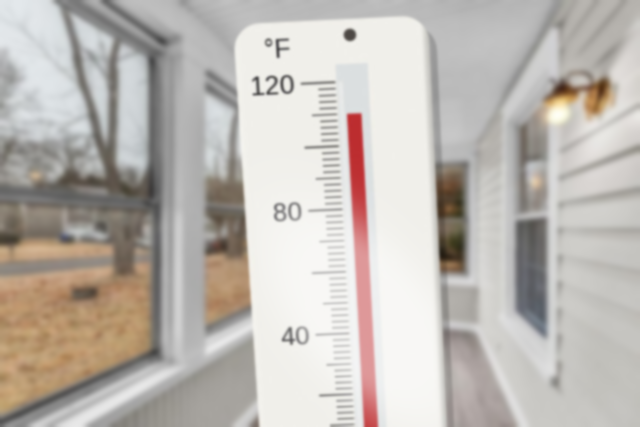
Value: 110 °F
